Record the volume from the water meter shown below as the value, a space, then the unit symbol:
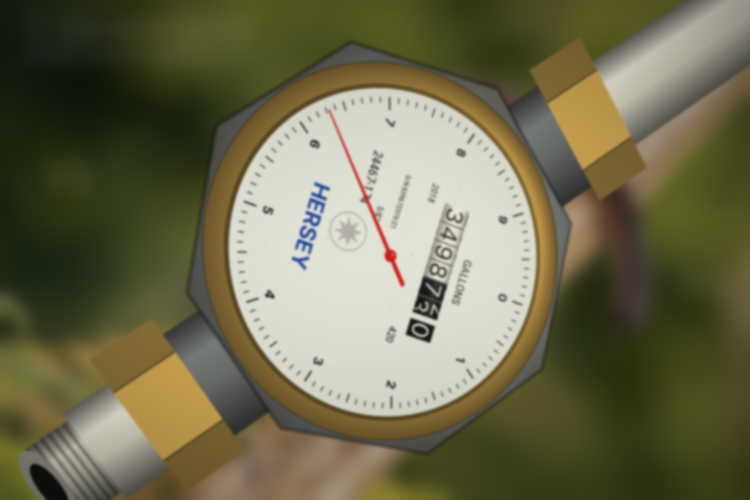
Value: 3498726.3 gal
